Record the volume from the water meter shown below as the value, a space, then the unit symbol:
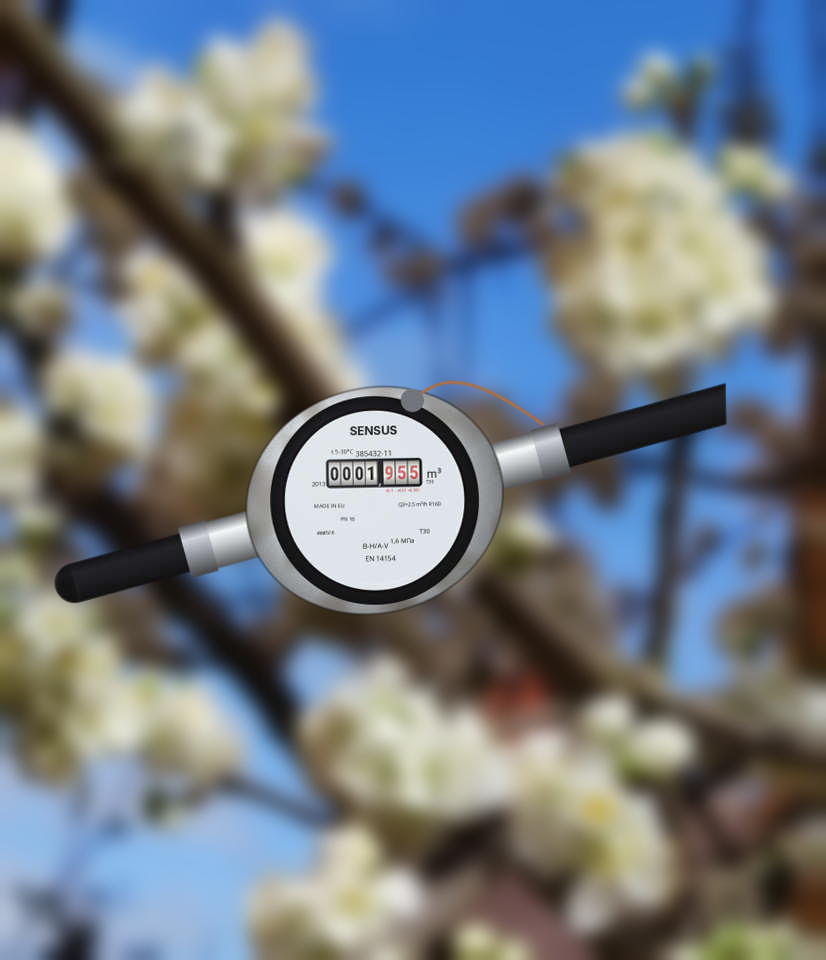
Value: 1.955 m³
